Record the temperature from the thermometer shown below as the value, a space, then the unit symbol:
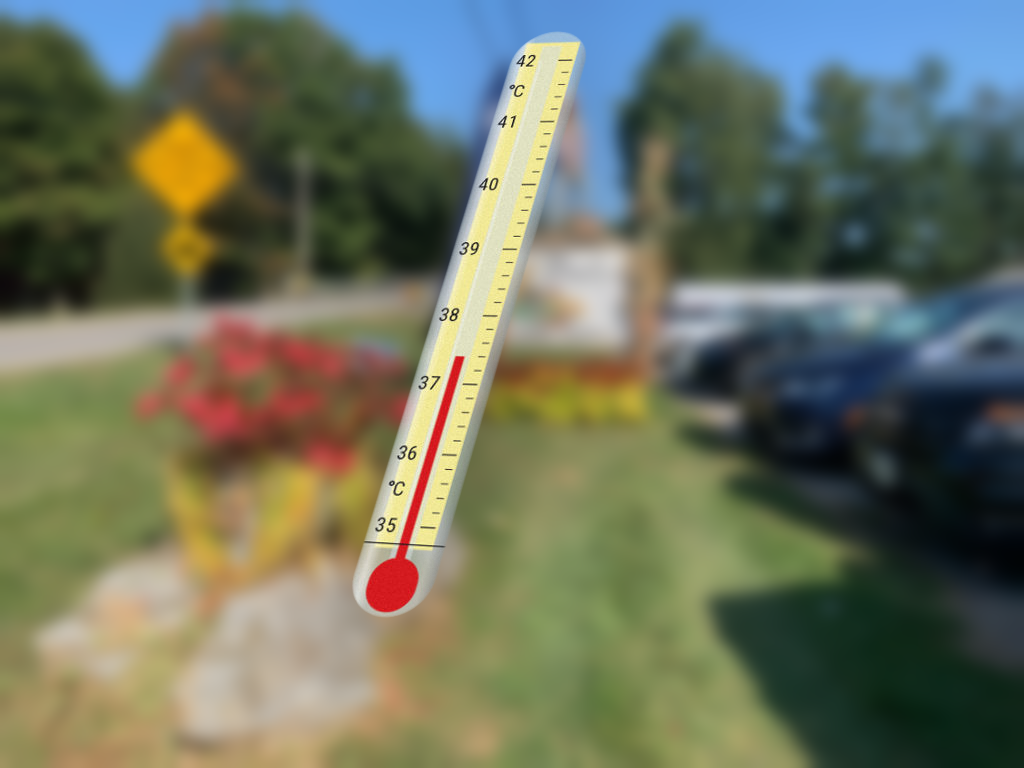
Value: 37.4 °C
